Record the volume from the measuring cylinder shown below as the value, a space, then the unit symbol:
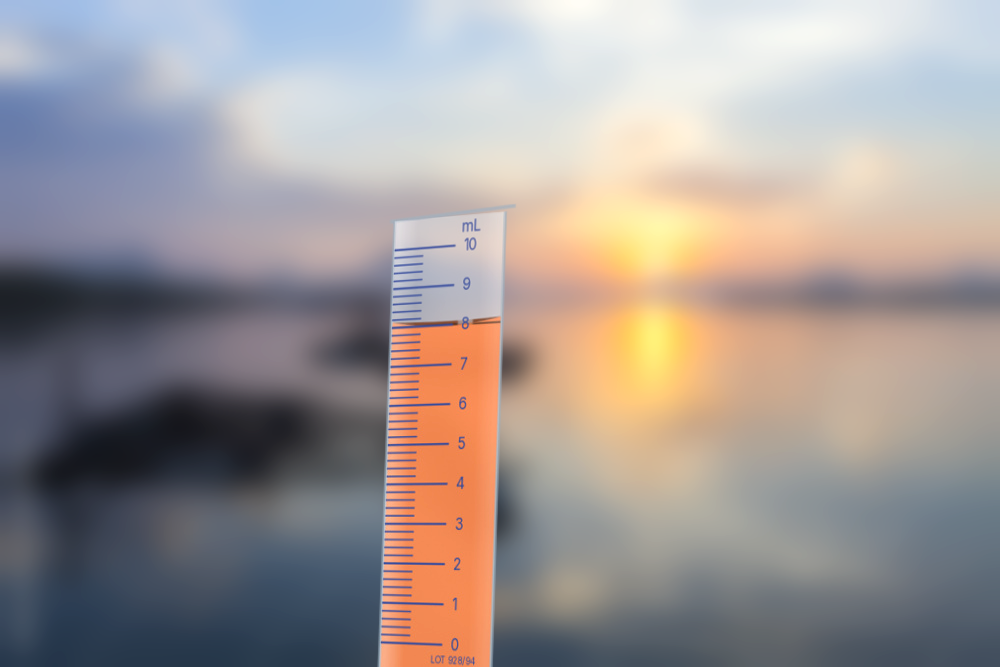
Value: 8 mL
